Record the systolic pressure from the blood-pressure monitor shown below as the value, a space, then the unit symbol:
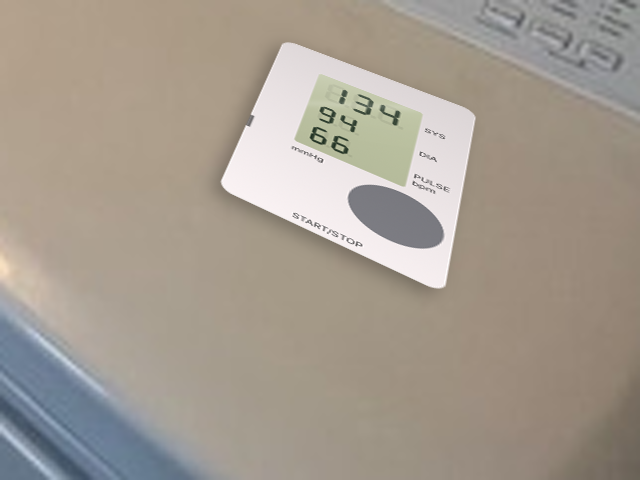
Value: 134 mmHg
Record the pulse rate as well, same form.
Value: 66 bpm
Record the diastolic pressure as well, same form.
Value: 94 mmHg
